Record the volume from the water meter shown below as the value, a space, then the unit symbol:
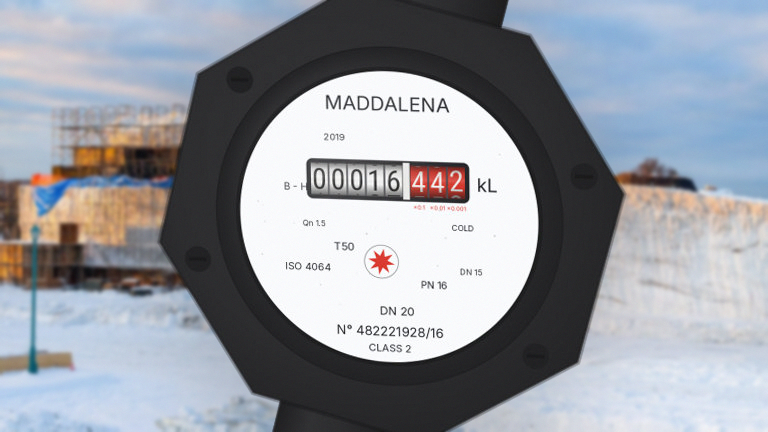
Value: 16.442 kL
